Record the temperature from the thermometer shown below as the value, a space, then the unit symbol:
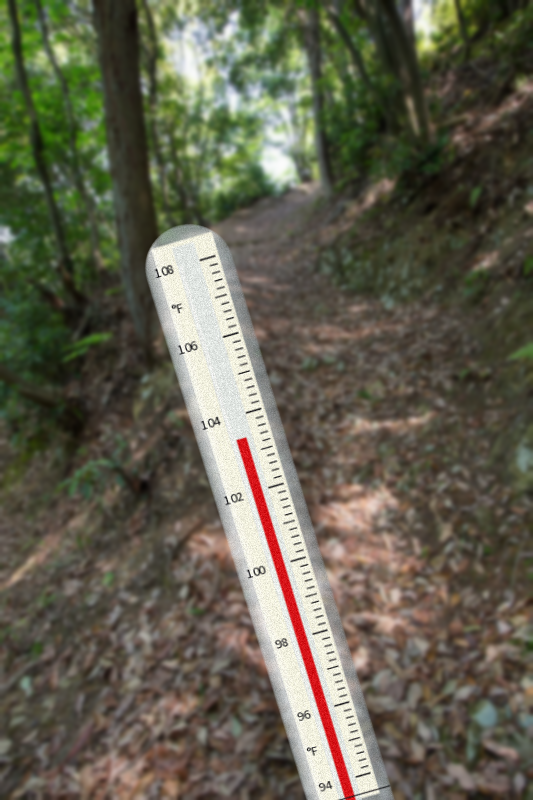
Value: 103.4 °F
